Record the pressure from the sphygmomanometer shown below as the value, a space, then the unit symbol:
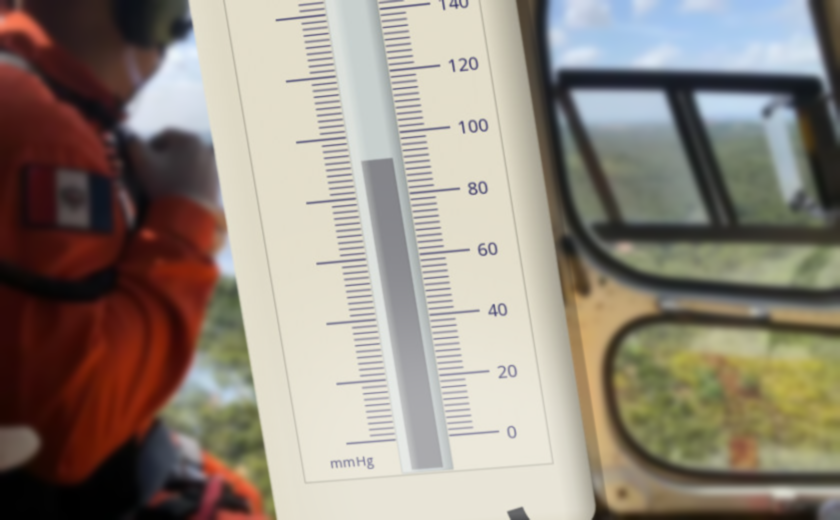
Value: 92 mmHg
